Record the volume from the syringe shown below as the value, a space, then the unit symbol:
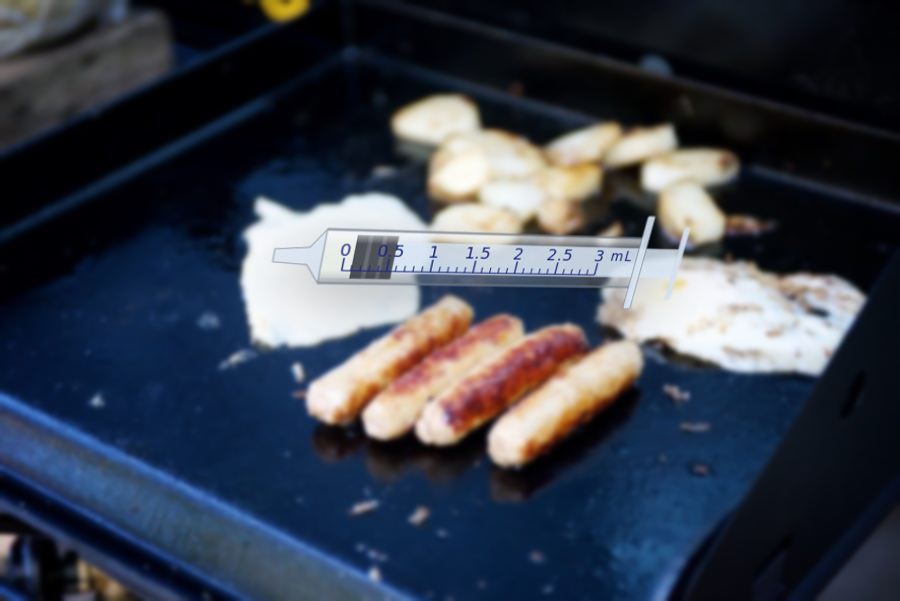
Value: 0.1 mL
